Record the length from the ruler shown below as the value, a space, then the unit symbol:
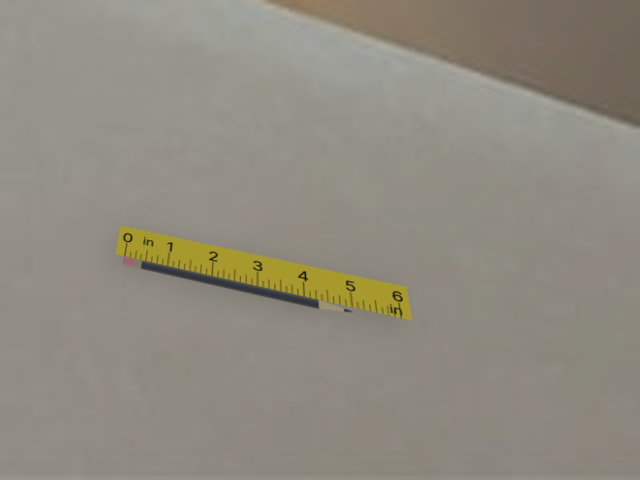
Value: 5 in
